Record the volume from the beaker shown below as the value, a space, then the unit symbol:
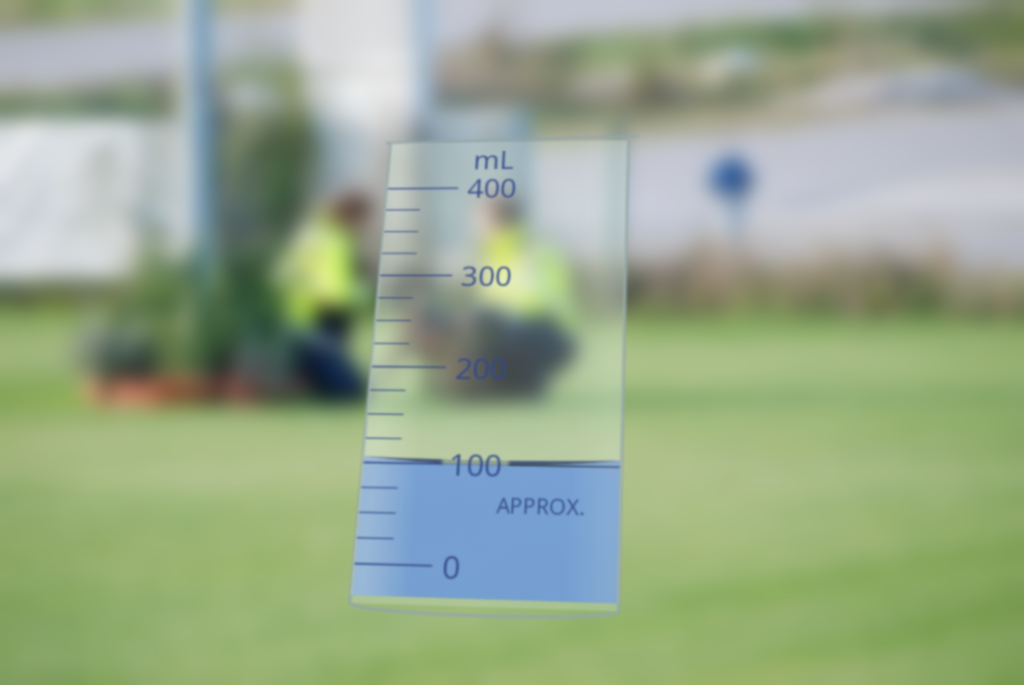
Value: 100 mL
